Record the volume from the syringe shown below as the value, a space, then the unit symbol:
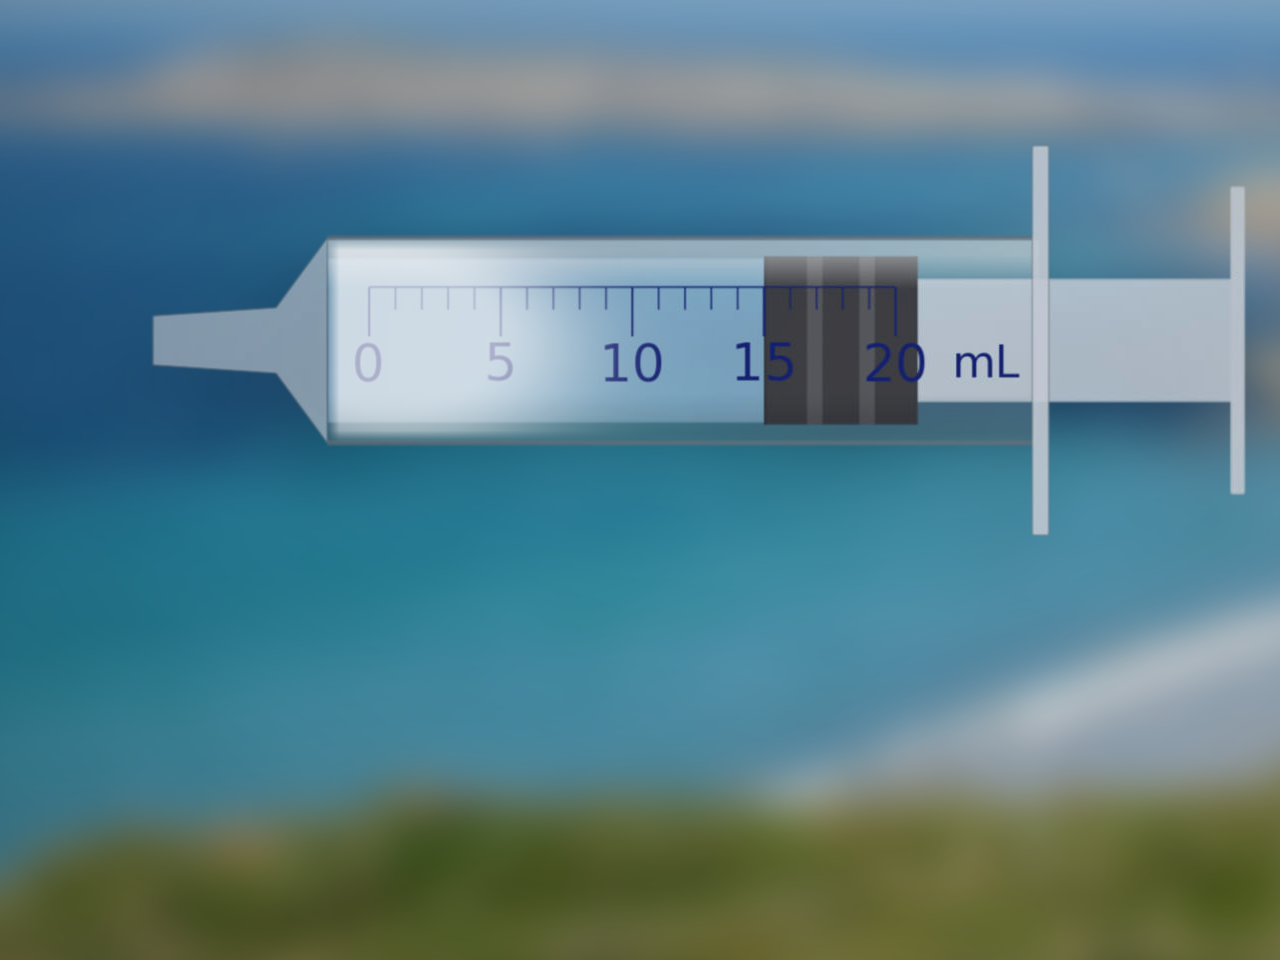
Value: 15 mL
